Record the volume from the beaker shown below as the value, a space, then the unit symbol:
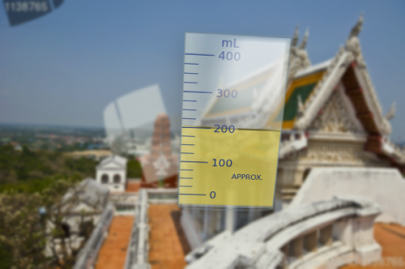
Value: 200 mL
